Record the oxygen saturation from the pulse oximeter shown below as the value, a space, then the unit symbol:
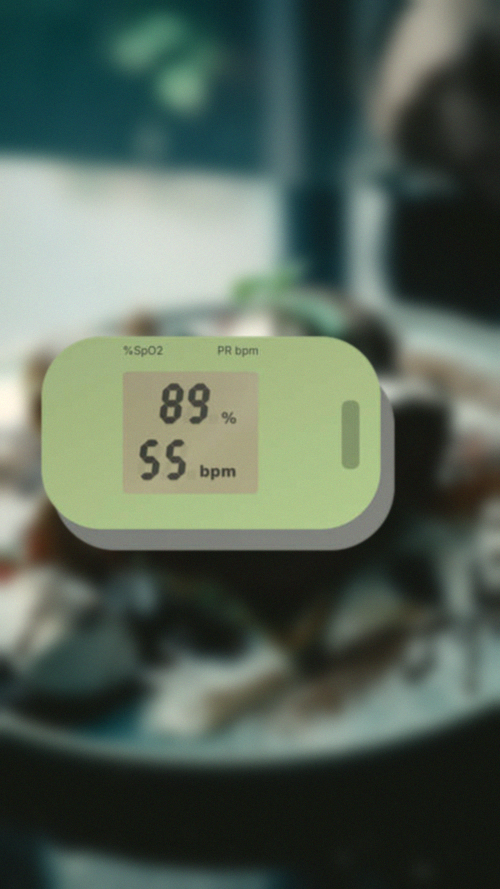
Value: 89 %
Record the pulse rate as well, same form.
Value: 55 bpm
